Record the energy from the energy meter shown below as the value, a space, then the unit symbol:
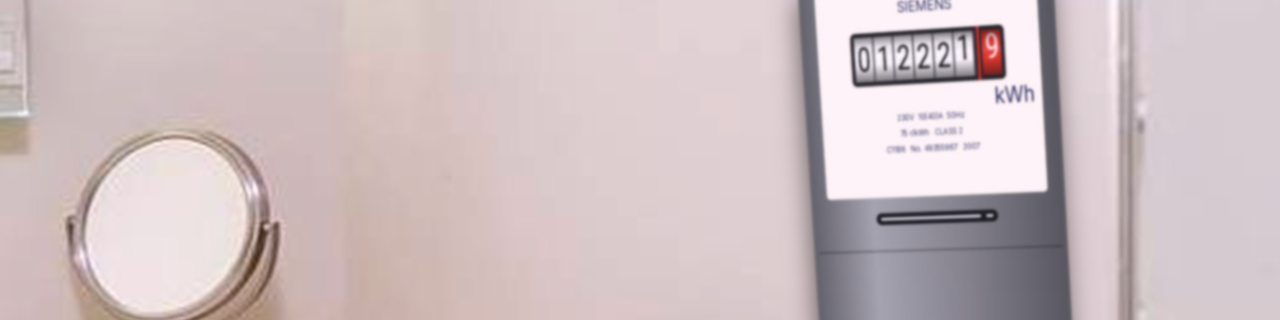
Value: 12221.9 kWh
